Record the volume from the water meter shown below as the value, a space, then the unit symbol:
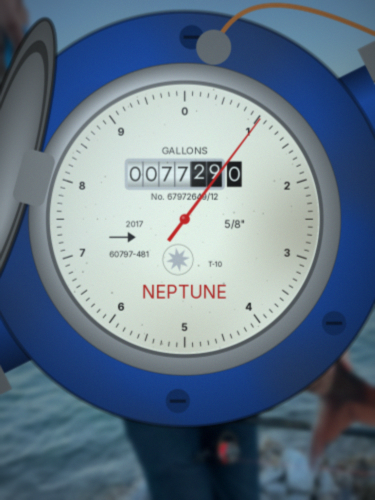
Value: 77291.0 gal
